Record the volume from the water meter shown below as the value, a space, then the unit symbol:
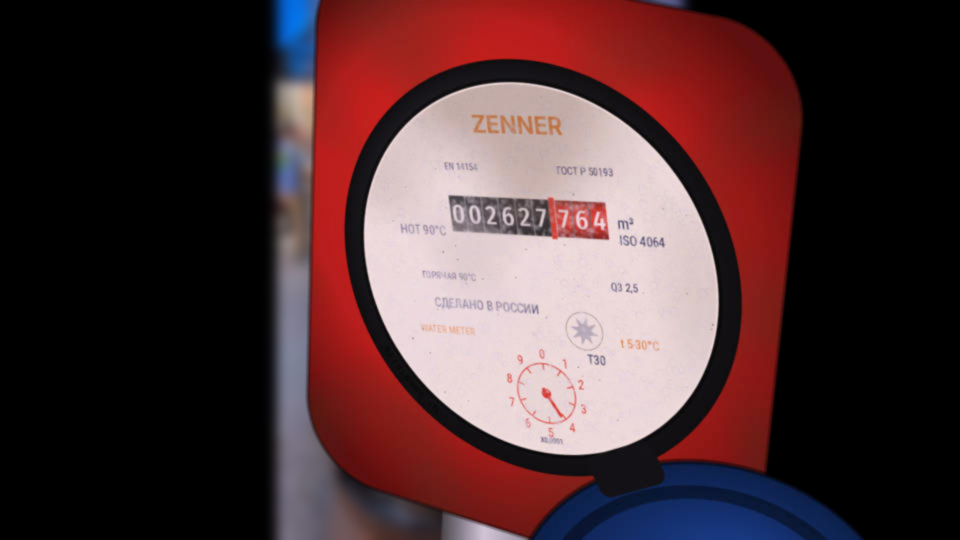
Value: 2627.7644 m³
